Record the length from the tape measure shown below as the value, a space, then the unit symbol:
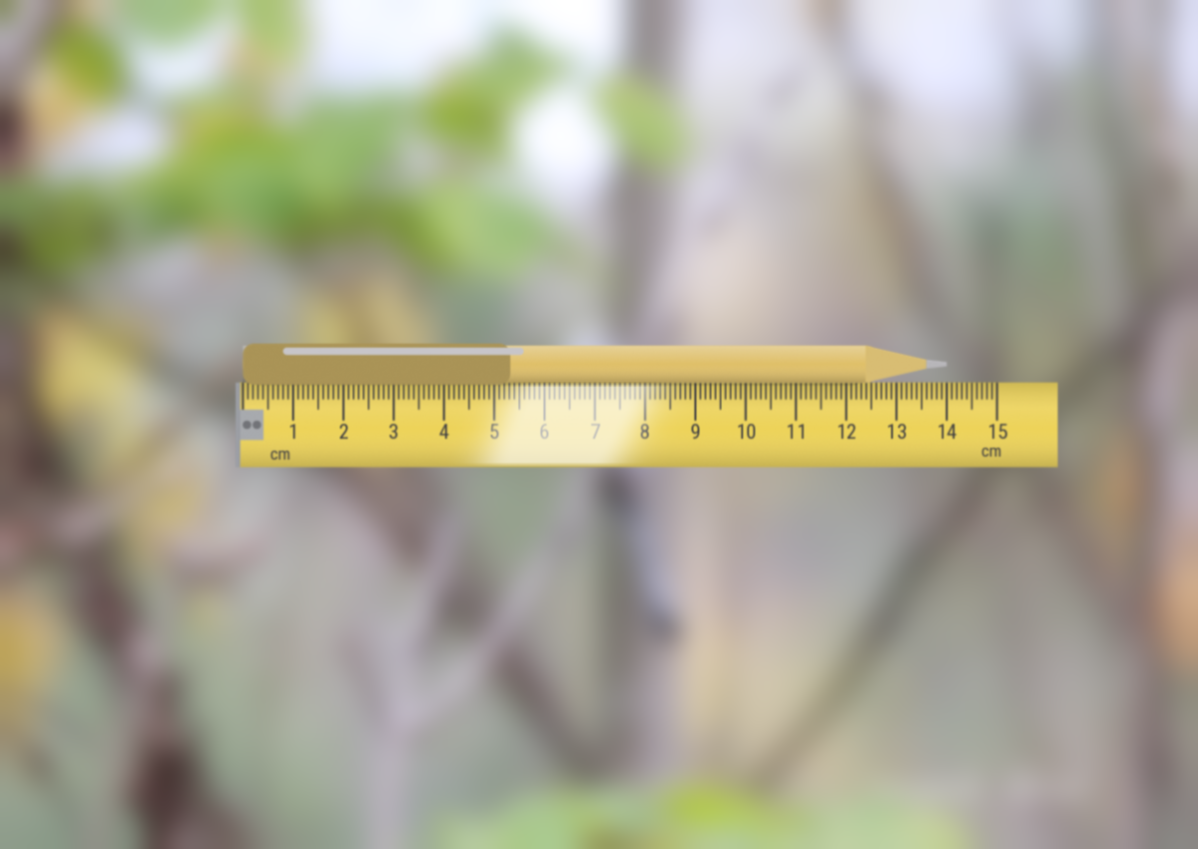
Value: 14 cm
